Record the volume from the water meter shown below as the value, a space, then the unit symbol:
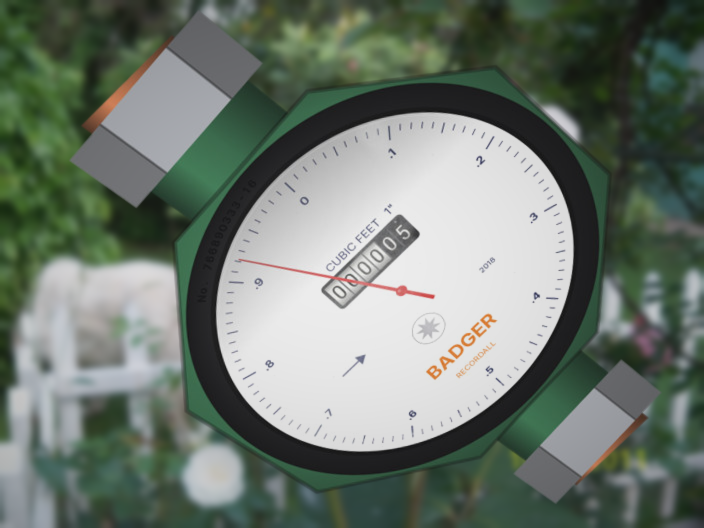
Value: 4.92 ft³
